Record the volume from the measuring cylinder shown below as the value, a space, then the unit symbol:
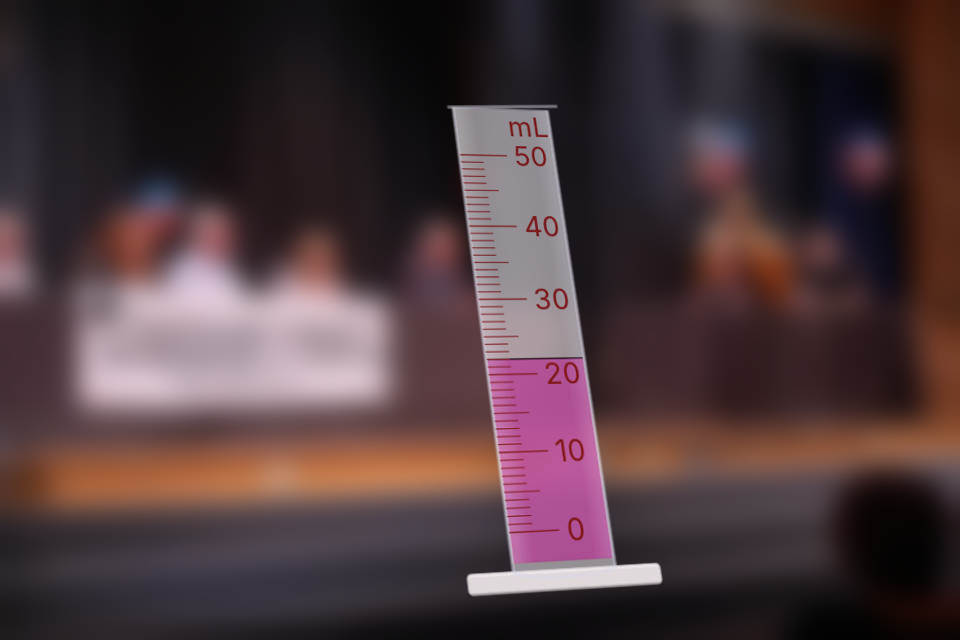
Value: 22 mL
